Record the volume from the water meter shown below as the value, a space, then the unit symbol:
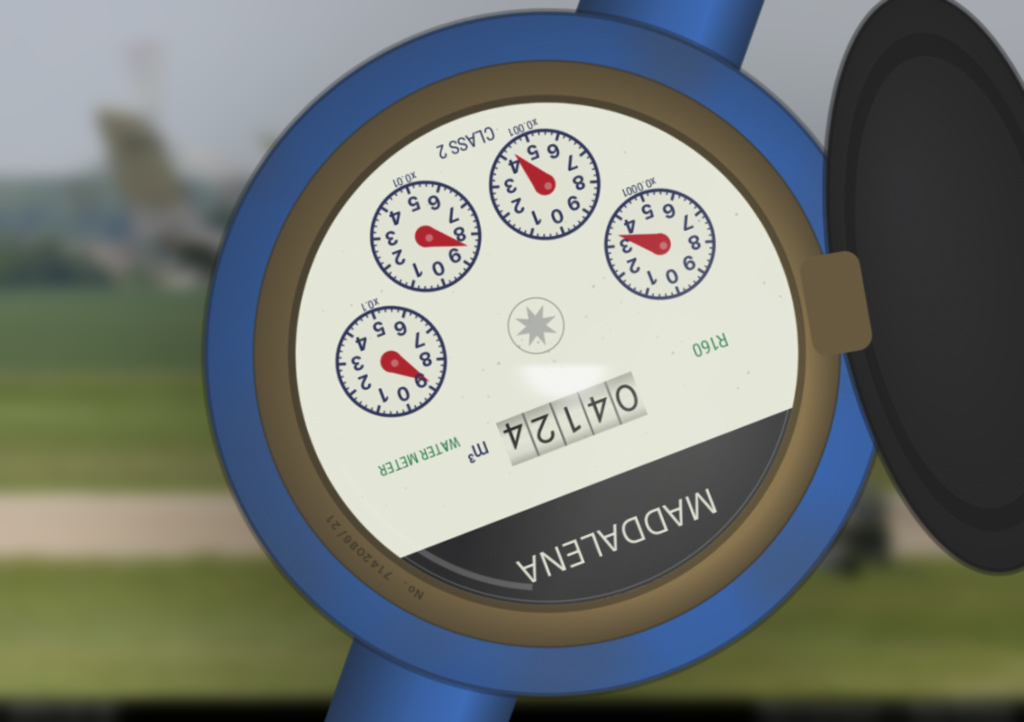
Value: 4123.8843 m³
